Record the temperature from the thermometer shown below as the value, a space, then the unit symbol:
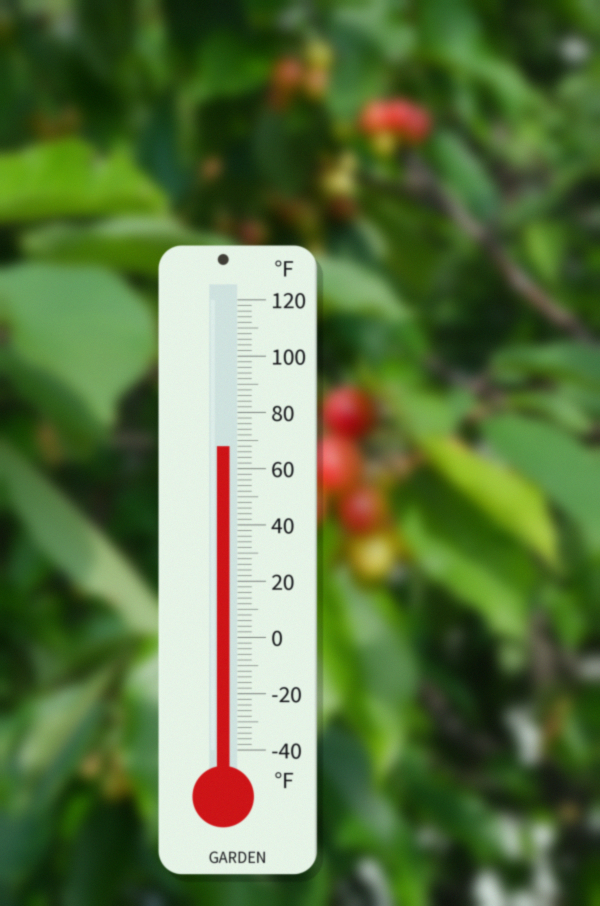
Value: 68 °F
